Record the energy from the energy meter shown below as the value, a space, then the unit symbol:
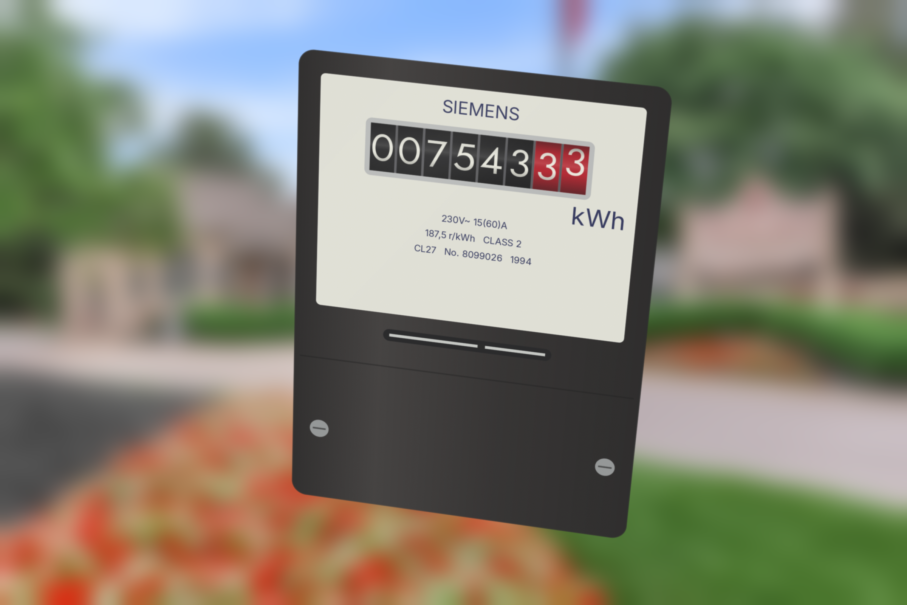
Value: 7543.33 kWh
